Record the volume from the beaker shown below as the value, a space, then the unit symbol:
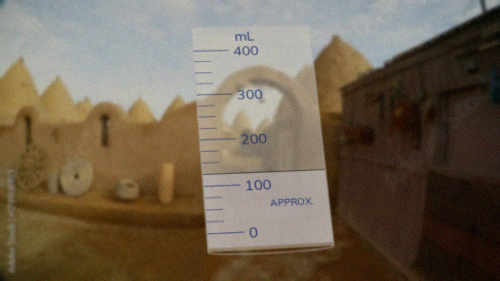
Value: 125 mL
